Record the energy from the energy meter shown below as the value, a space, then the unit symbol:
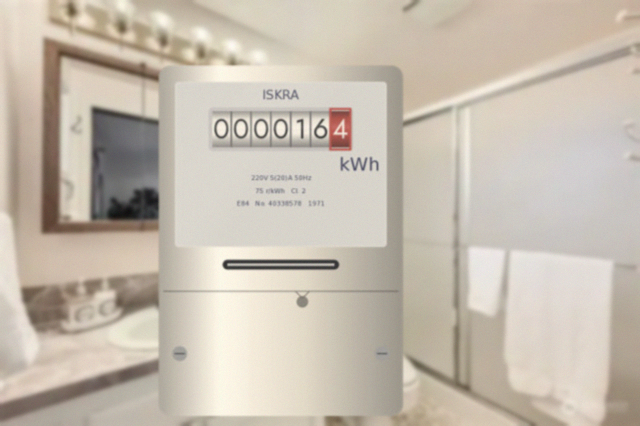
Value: 16.4 kWh
